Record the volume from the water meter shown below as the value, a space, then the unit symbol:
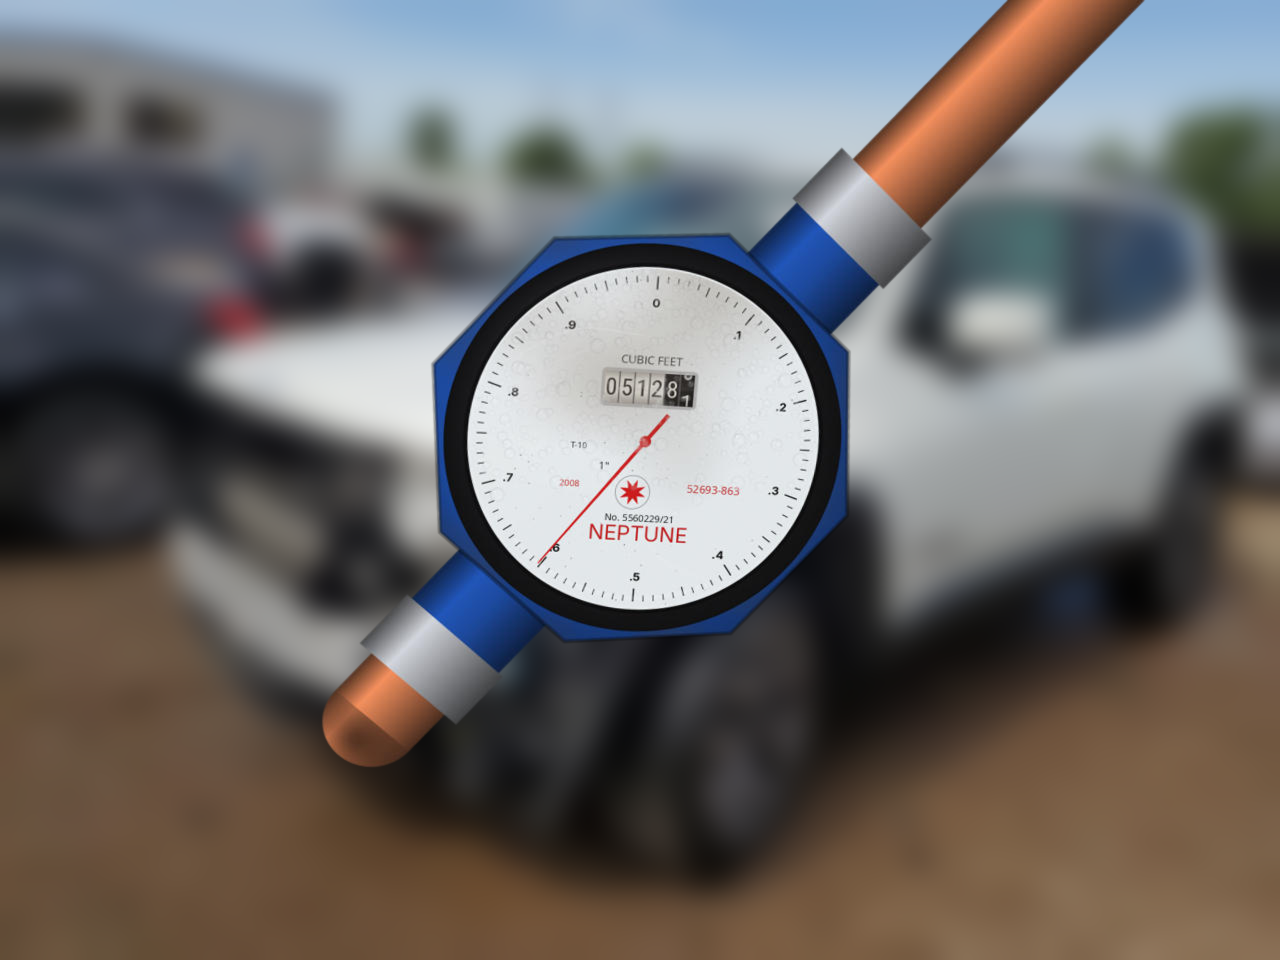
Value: 51280.60 ft³
